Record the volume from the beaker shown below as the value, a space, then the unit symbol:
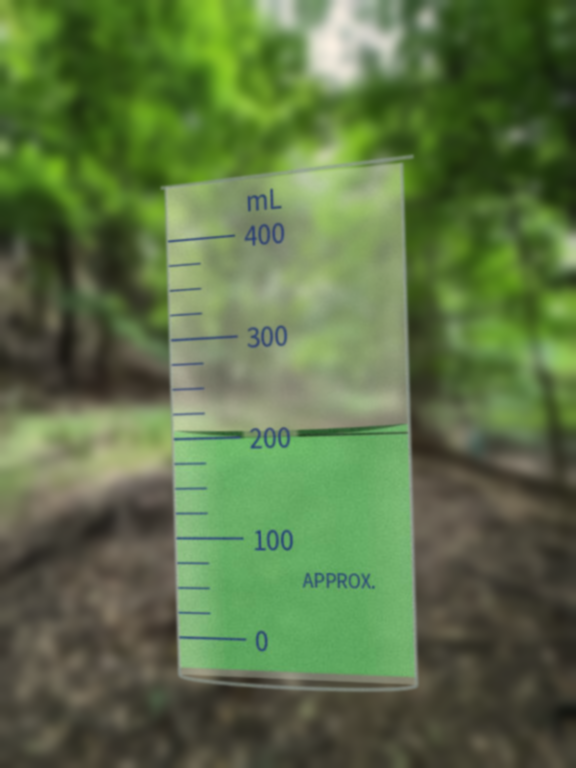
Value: 200 mL
